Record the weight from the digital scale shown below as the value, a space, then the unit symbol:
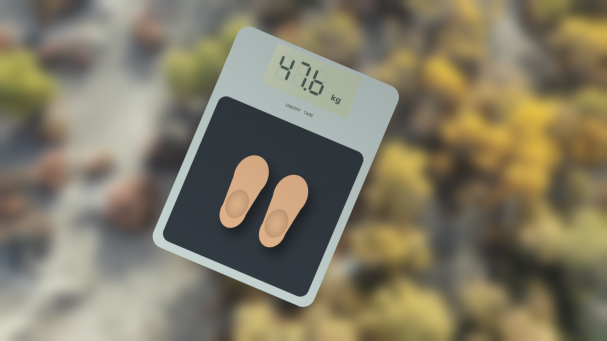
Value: 47.6 kg
